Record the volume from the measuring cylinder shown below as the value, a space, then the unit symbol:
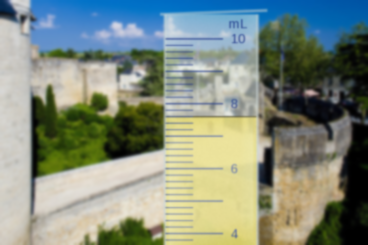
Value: 7.6 mL
